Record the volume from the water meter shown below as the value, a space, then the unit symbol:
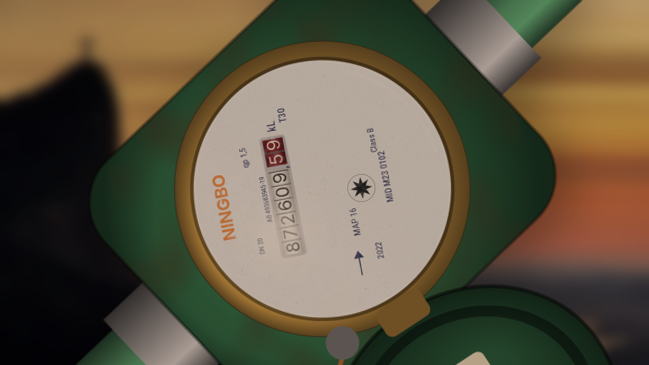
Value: 872609.59 kL
